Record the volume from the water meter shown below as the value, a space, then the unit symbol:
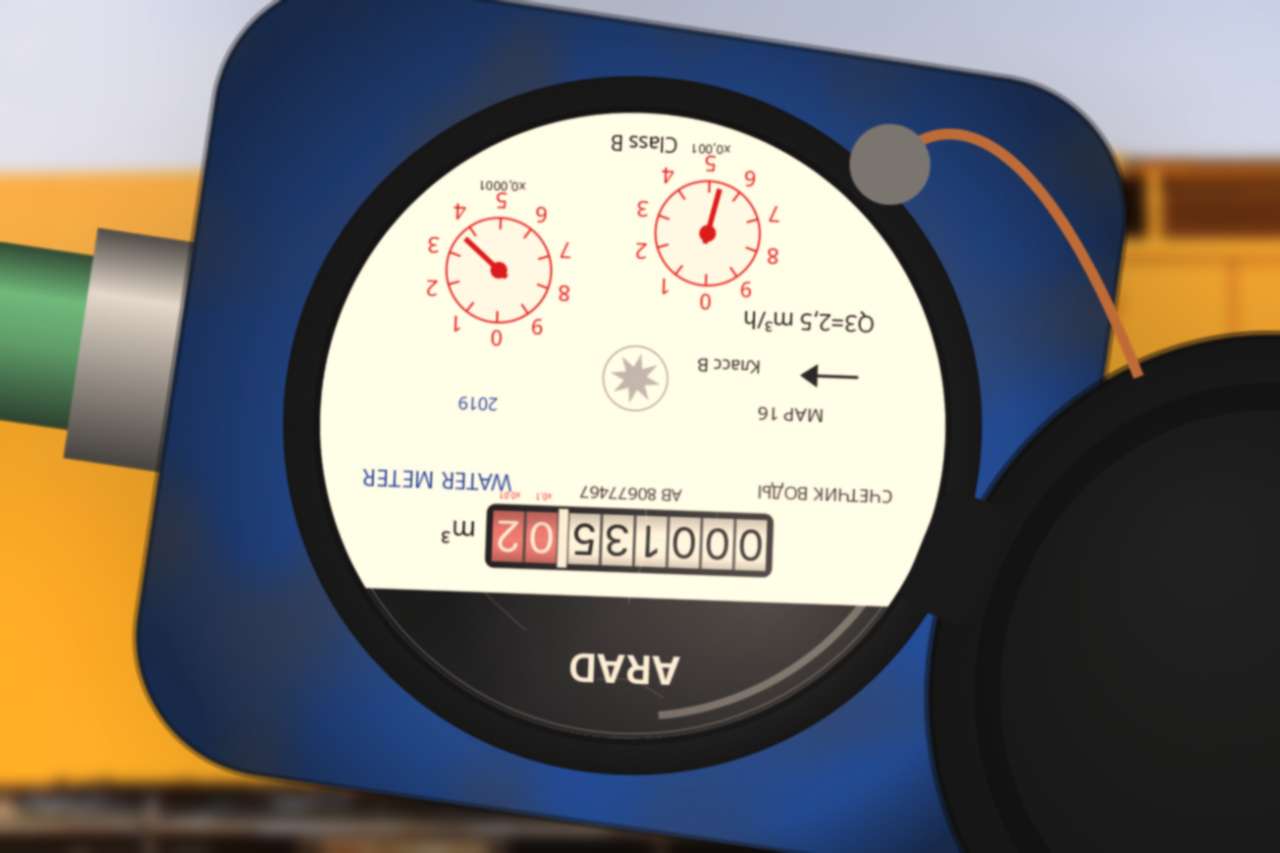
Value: 135.0253 m³
